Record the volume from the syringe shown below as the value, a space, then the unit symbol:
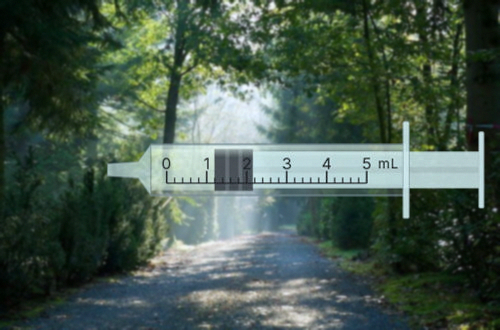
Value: 1.2 mL
